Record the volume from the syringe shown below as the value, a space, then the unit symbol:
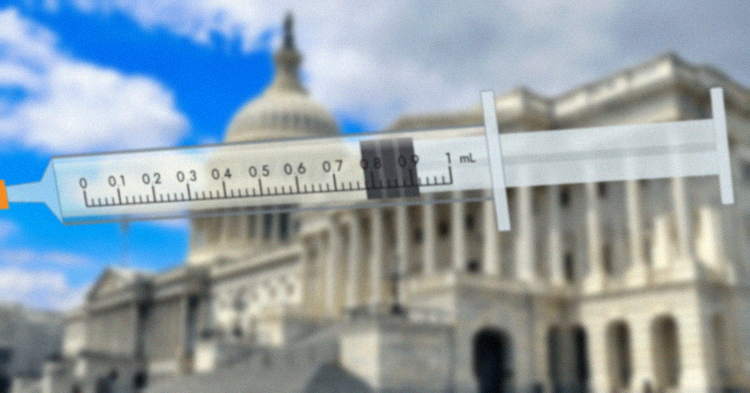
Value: 0.78 mL
